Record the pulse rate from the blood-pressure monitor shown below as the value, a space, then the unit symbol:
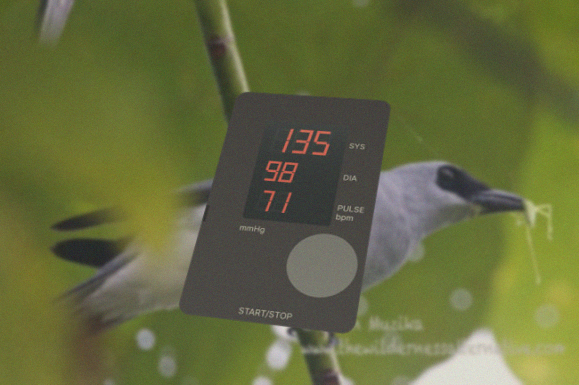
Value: 71 bpm
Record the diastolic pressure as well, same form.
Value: 98 mmHg
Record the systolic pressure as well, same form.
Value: 135 mmHg
